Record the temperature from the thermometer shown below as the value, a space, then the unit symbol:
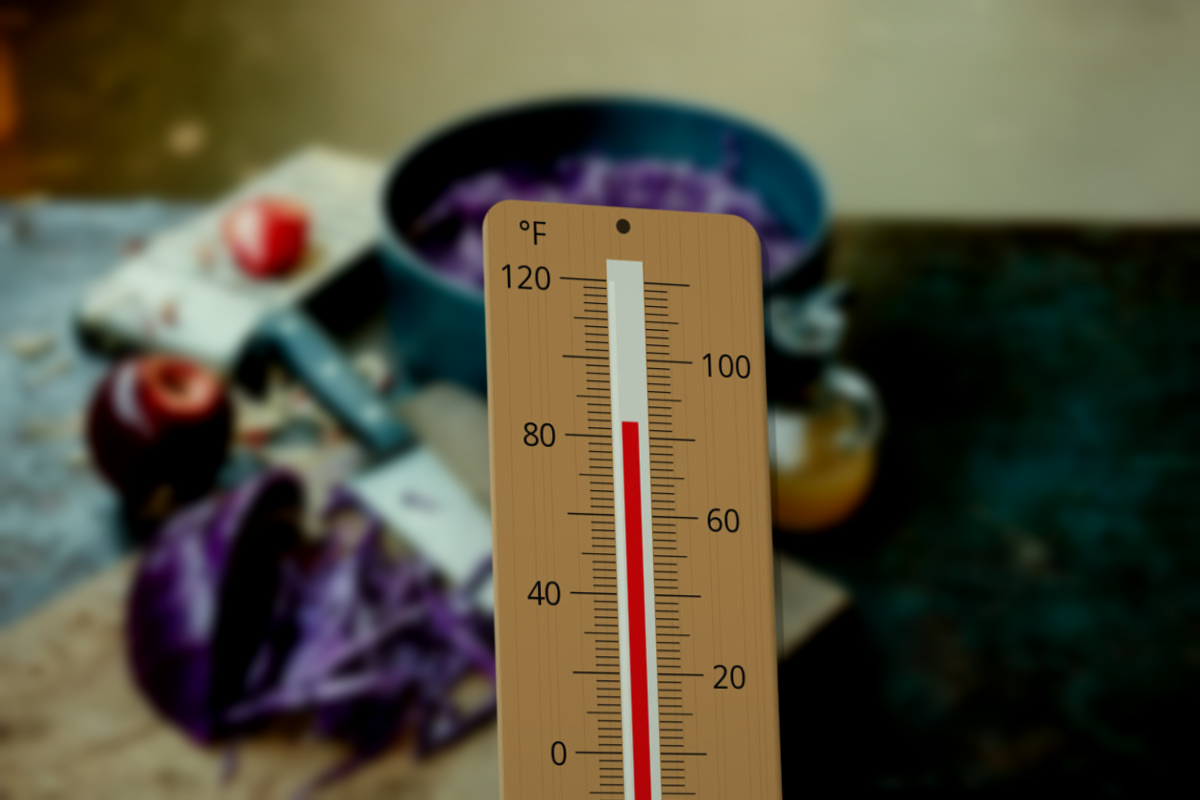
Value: 84 °F
